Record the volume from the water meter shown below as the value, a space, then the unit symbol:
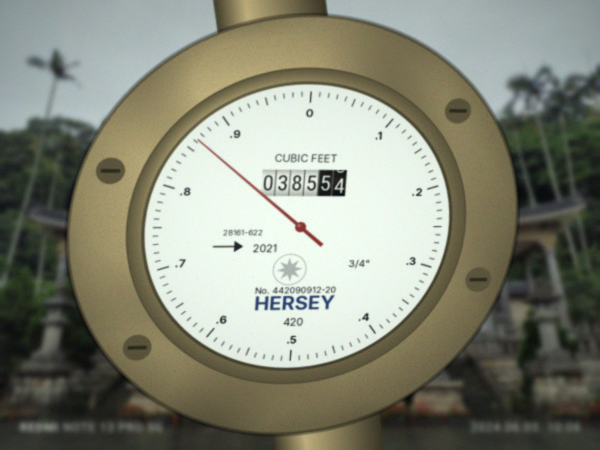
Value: 38553.86 ft³
